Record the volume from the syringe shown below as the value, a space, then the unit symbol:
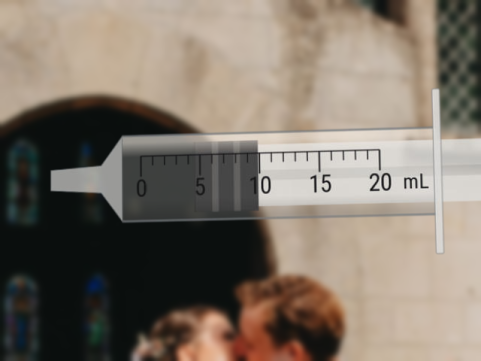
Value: 4.5 mL
